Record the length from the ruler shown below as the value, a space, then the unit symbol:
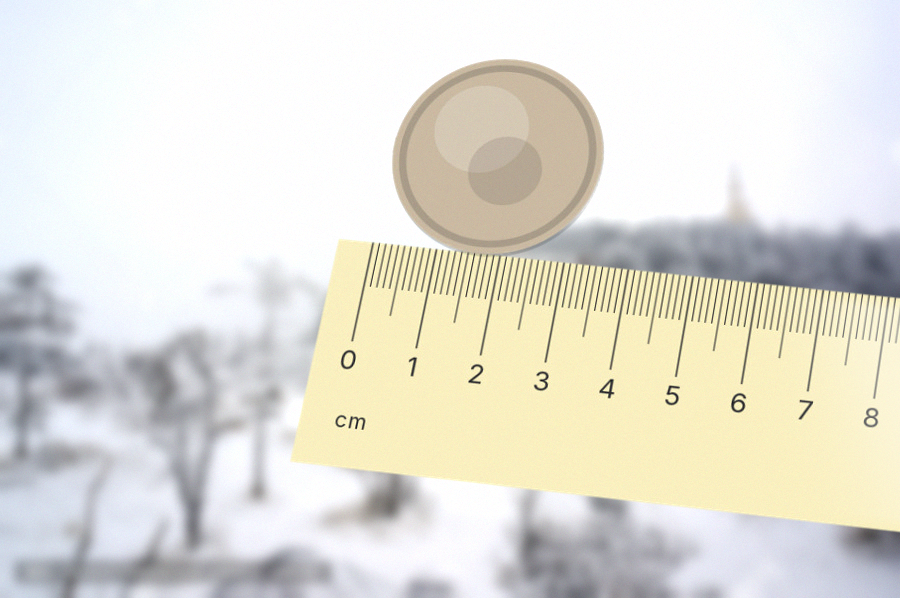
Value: 3.3 cm
